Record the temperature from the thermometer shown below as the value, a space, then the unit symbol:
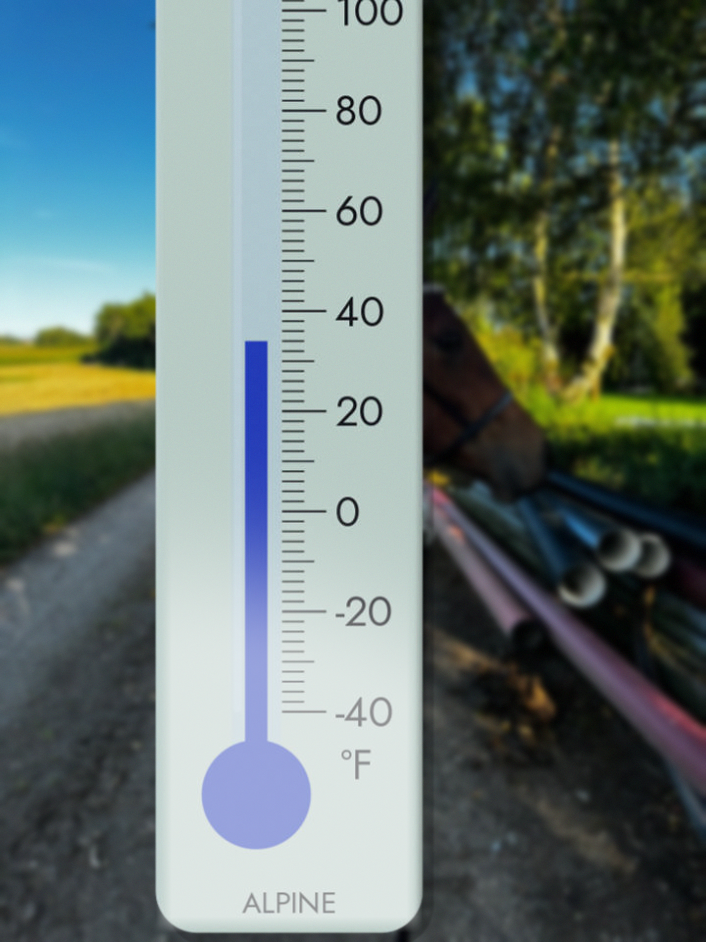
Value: 34 °F
